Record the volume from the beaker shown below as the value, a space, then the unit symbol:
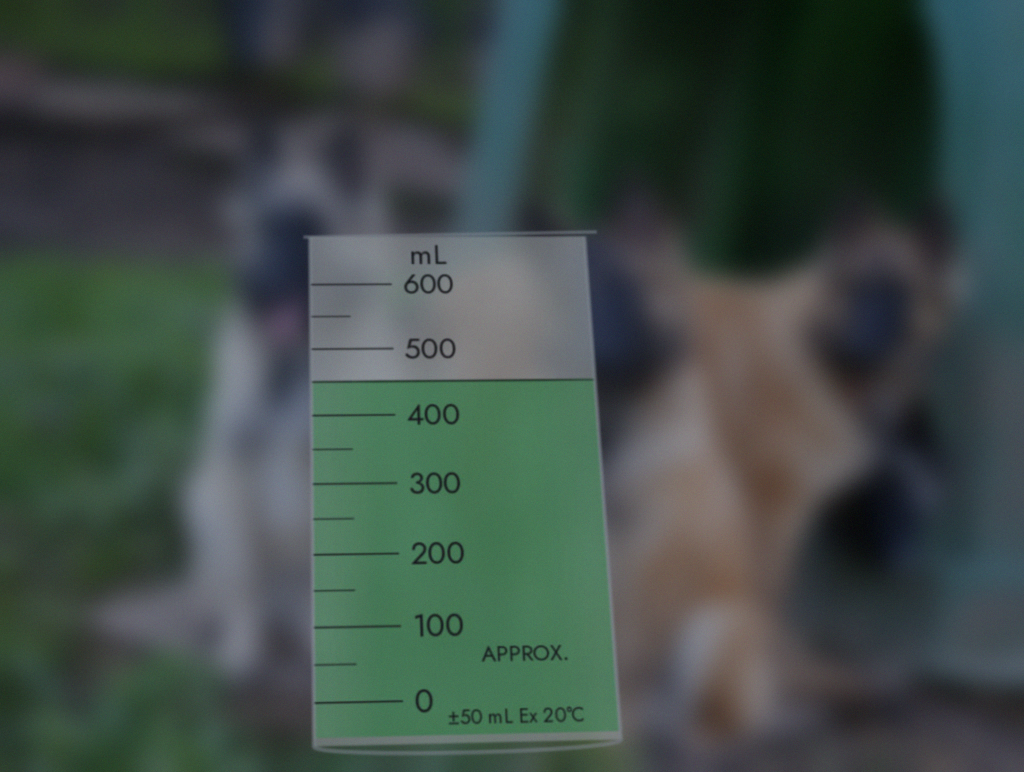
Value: 450 mL
